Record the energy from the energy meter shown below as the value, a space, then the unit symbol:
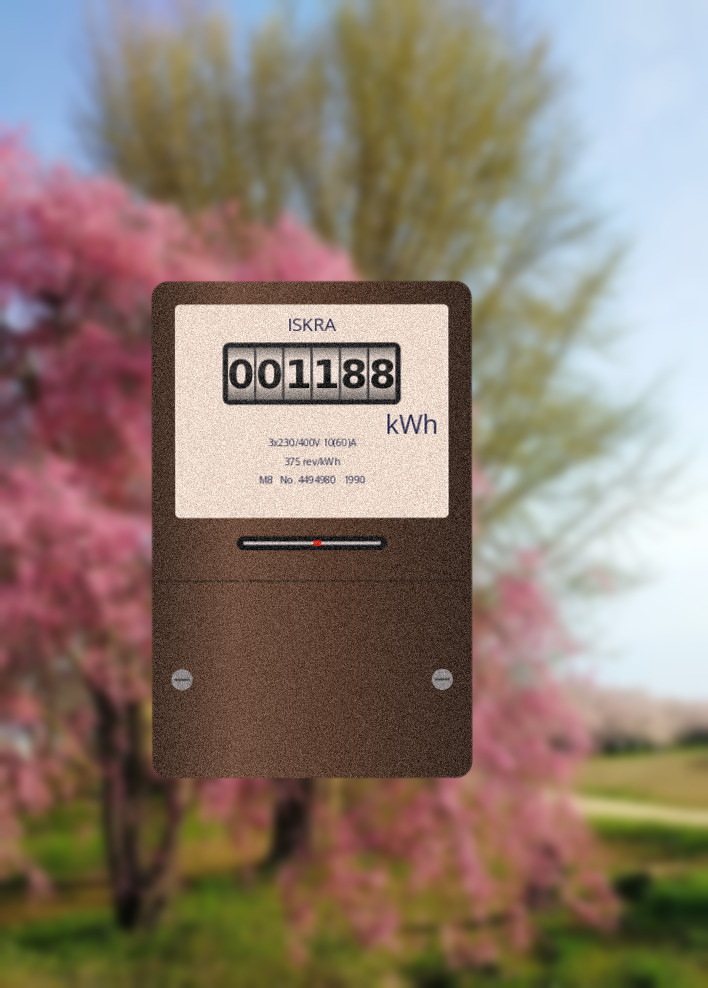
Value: 1188 kWh
